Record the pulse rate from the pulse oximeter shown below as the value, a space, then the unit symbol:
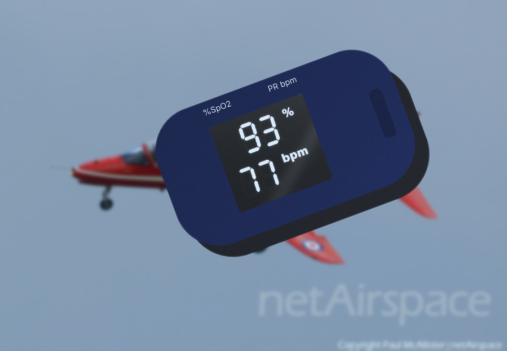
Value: 77 bpm
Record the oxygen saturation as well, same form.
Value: 93 %
